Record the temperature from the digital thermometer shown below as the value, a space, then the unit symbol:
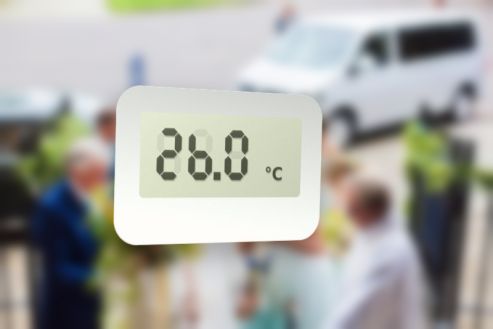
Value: 26.0 °C
